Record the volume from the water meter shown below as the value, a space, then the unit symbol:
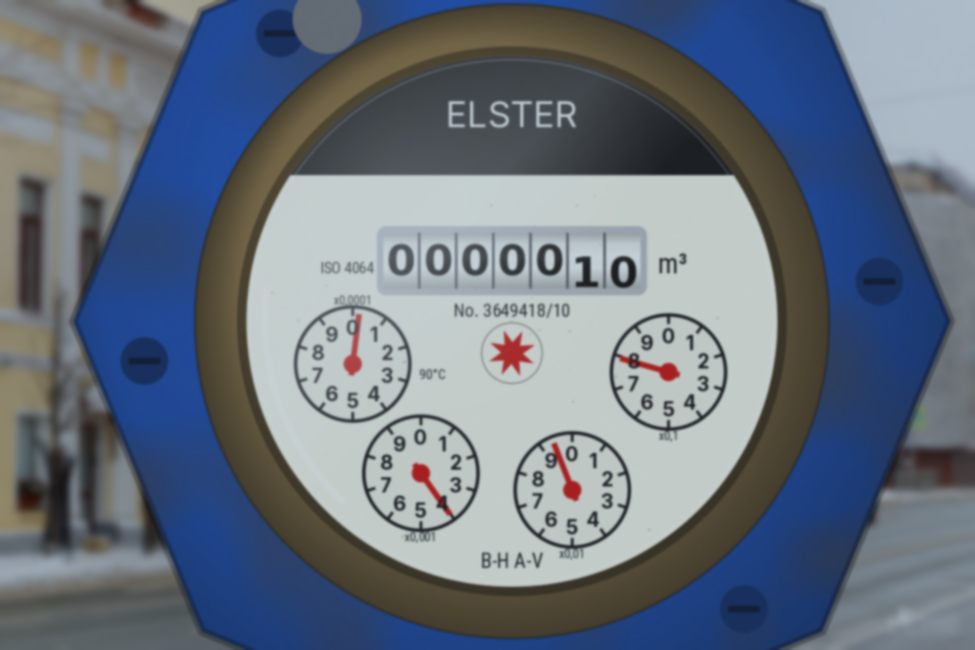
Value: 9.7940 m³
